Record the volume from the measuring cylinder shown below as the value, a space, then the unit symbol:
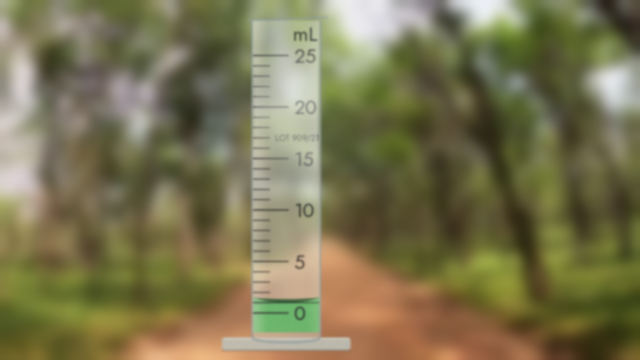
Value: 1 mL
